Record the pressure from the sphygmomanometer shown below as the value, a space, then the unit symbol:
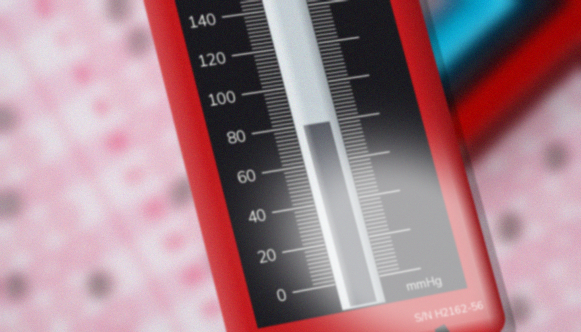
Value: 80 mmHg
